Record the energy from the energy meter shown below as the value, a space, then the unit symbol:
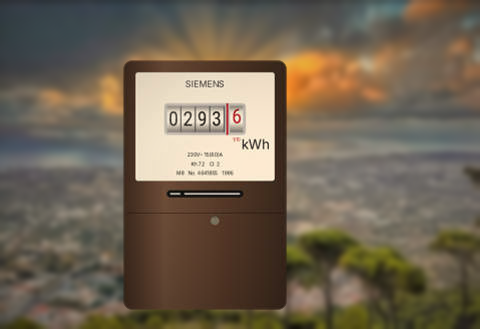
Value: 293.6 kWh
